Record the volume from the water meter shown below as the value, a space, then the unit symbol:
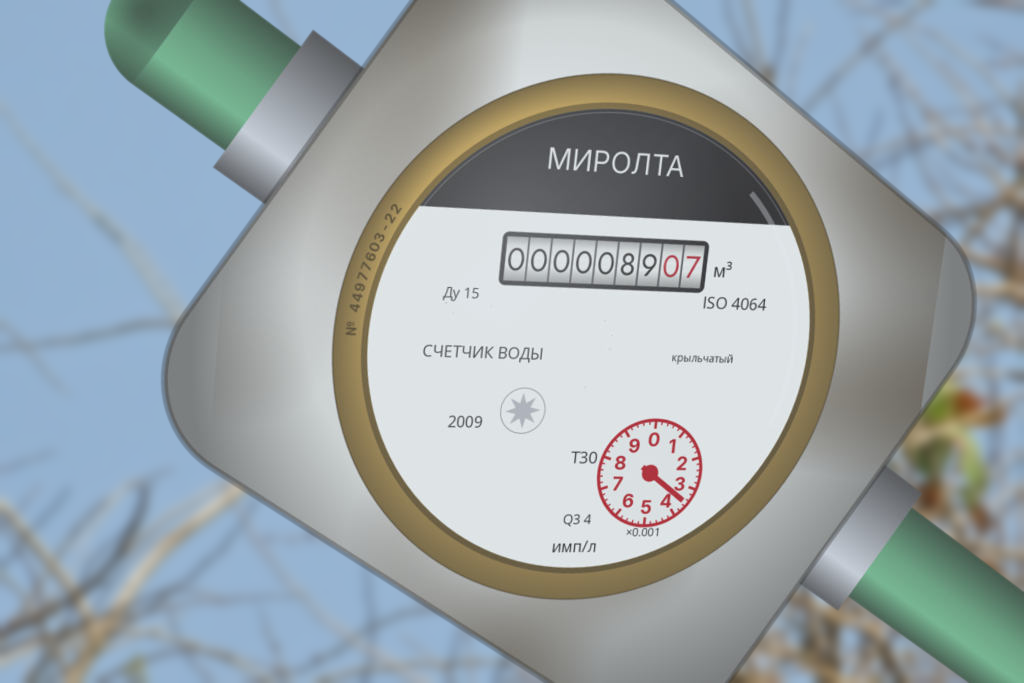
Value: 89.073 m³
